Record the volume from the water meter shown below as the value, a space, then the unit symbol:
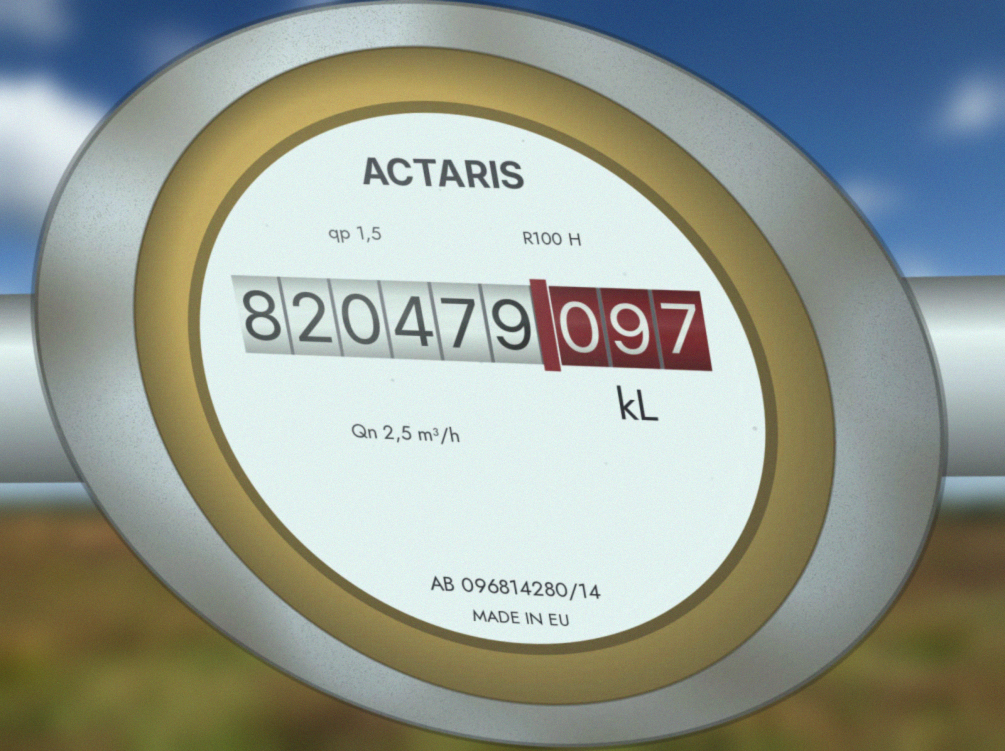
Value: 820479.097 kL
